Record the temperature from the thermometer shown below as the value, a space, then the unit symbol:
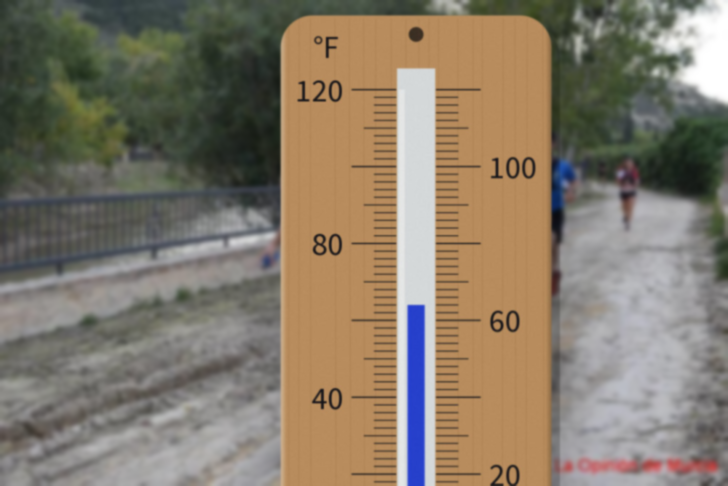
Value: 64 °F
